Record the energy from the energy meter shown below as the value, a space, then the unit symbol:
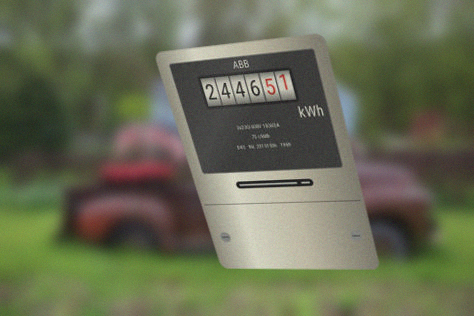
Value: 2446.51 kWh
